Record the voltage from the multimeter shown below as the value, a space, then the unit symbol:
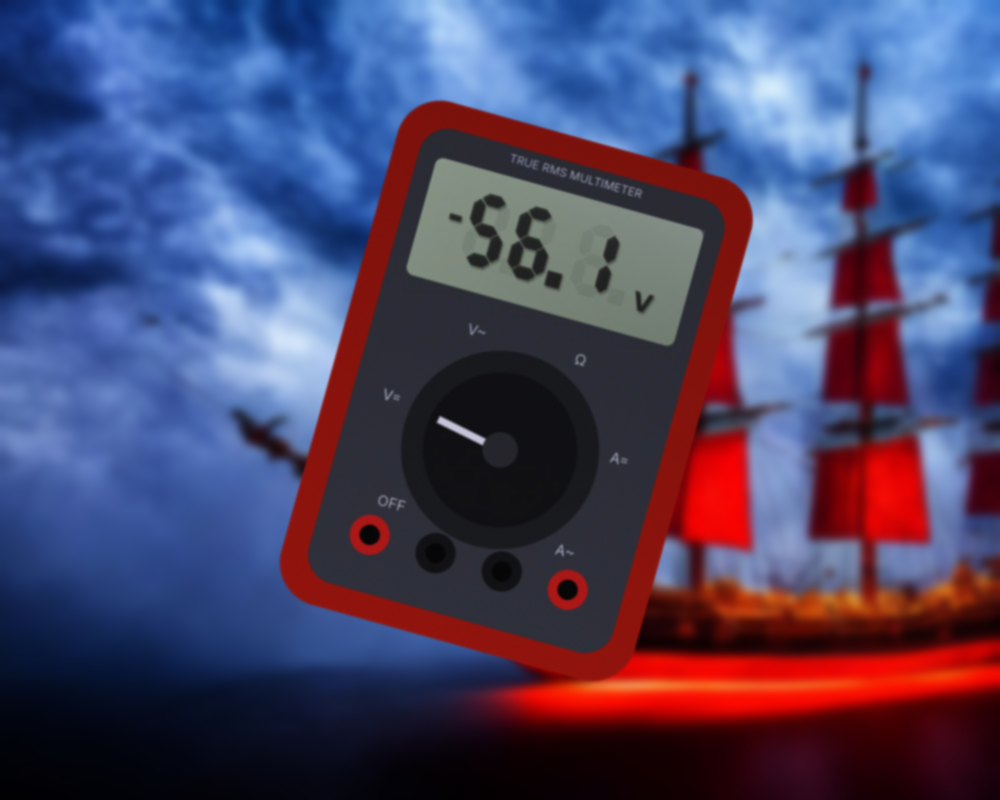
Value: -56.1 V
